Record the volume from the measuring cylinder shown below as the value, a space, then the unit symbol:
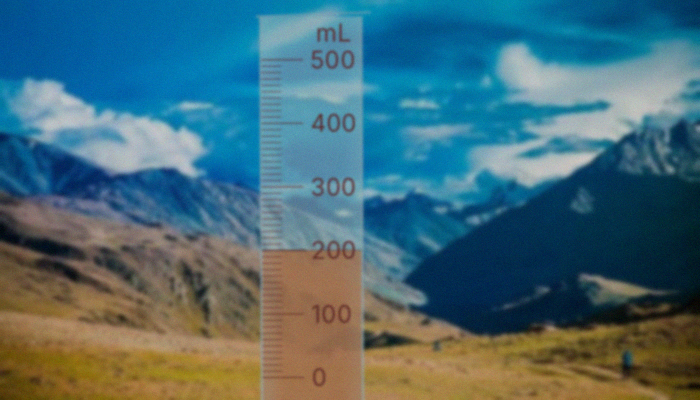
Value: 200 mL
